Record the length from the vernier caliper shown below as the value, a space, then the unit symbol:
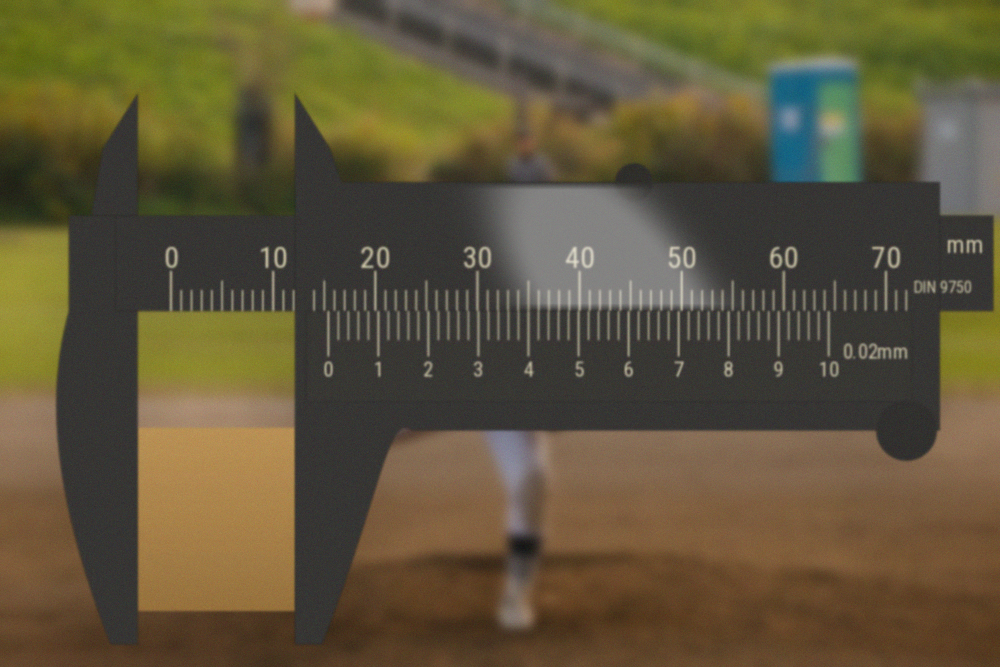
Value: 15.4 mm
